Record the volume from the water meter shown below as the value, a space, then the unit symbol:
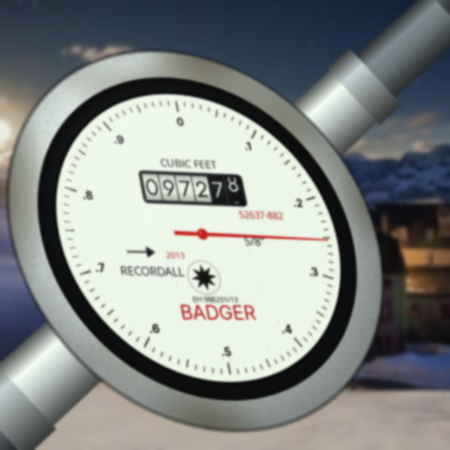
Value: 97278.25 ft³
